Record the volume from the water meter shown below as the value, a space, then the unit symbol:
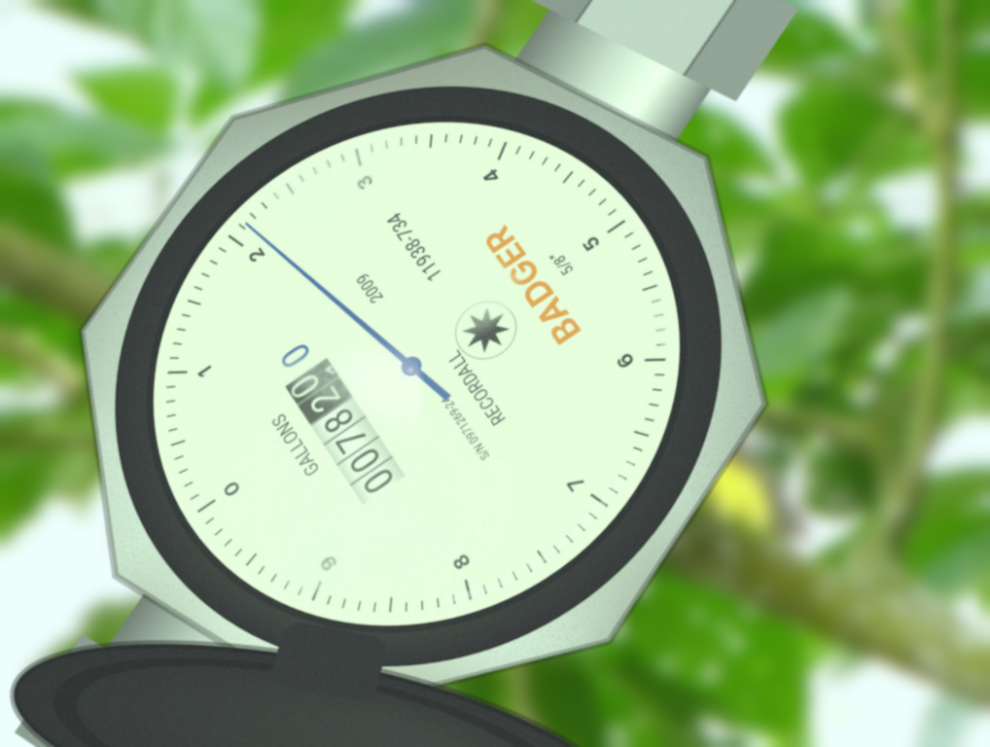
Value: 78202.1 gal
